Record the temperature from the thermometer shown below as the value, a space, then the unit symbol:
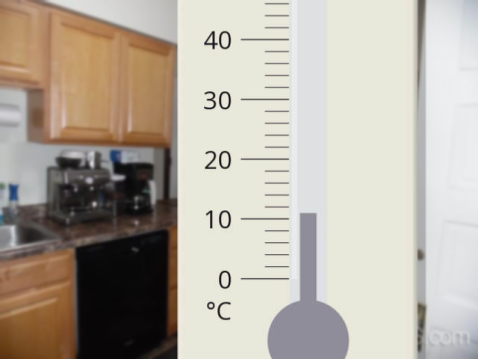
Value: 11 °C
